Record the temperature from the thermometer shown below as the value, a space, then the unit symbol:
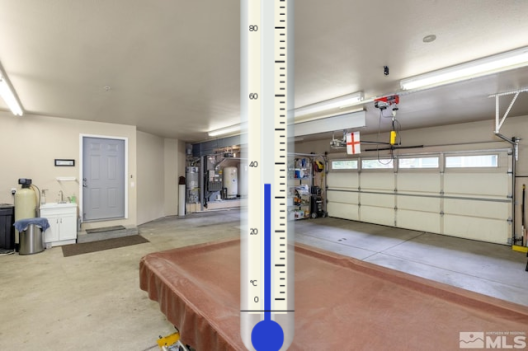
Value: 34 °C
